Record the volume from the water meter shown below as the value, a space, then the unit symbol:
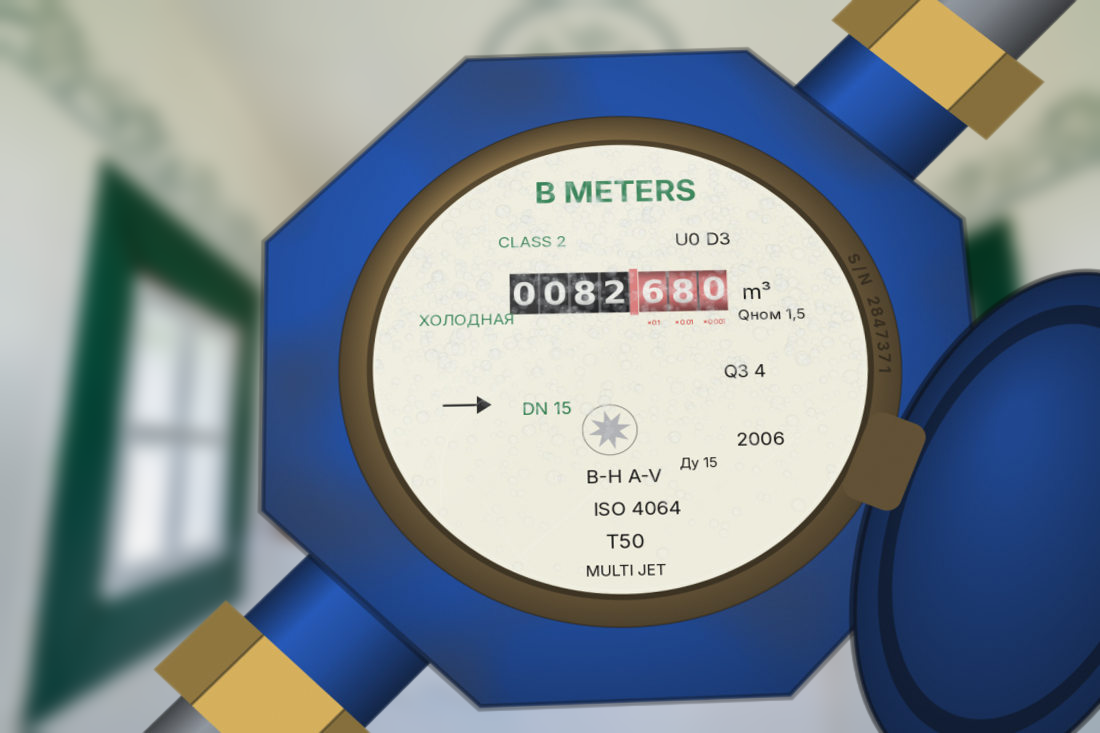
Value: 82.680 m³
